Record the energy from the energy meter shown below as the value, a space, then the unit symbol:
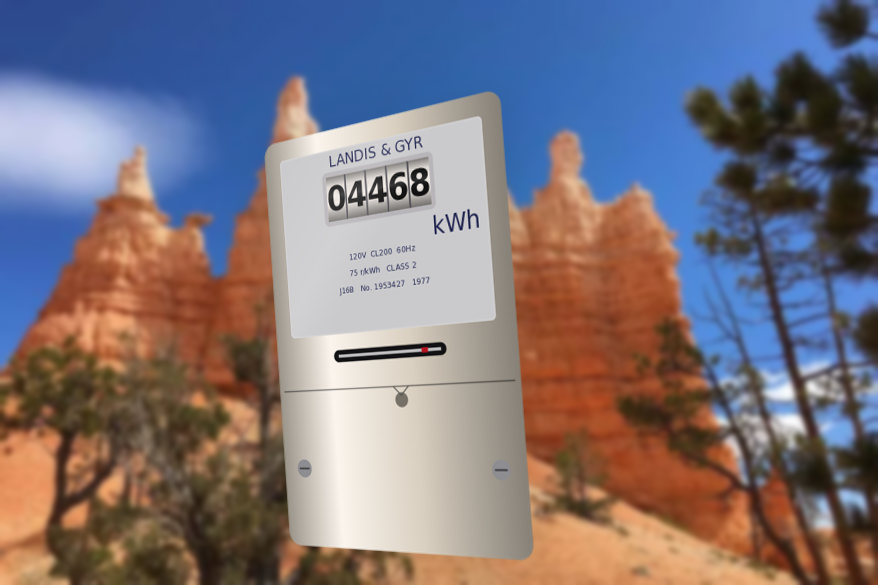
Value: 4468 kWh
